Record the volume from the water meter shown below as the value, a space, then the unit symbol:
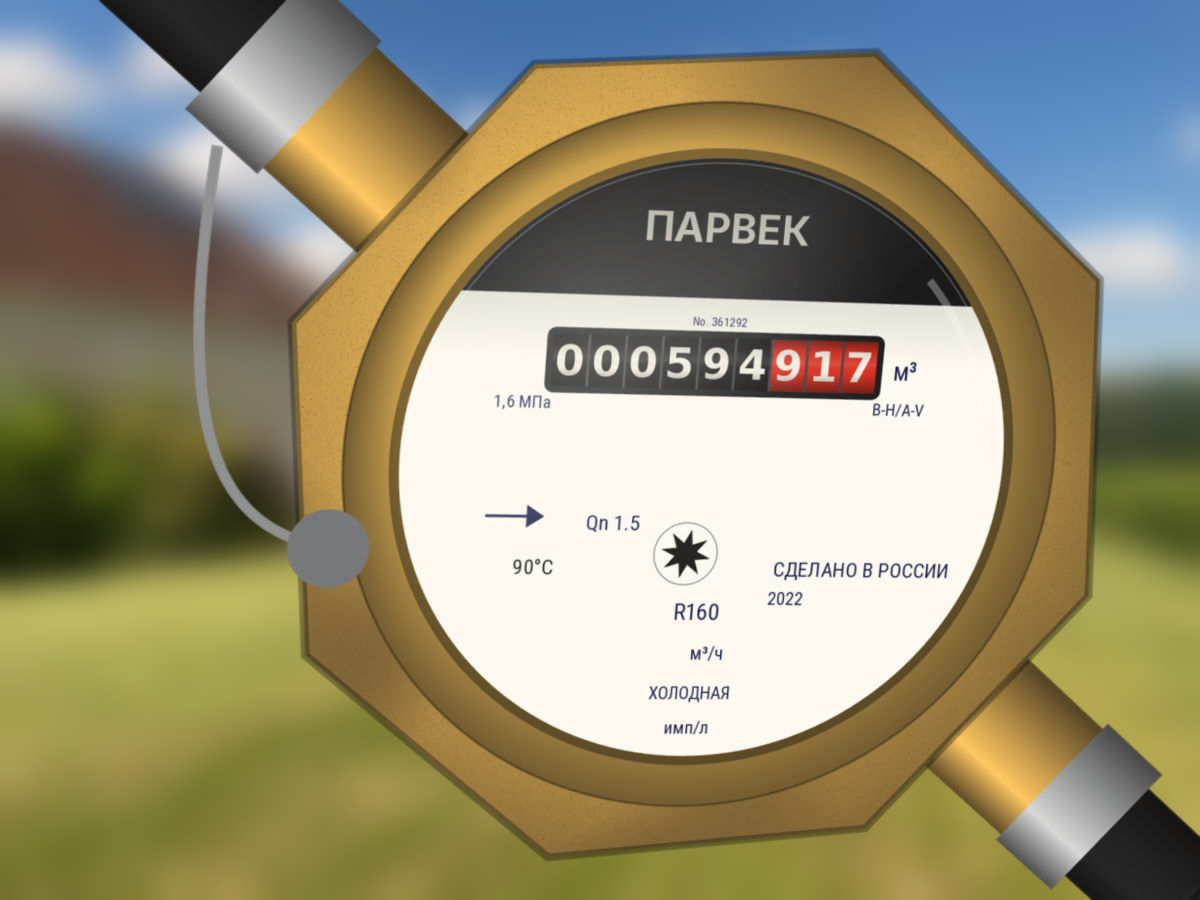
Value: 594.917 m³
